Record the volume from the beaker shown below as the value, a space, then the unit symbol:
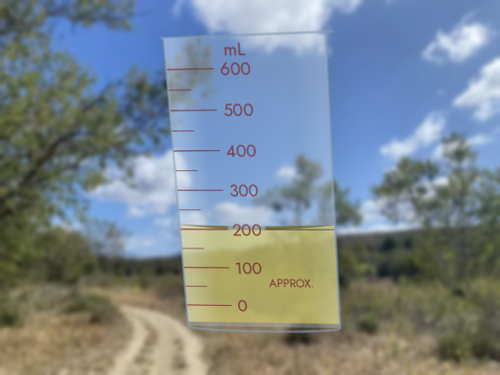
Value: 200 mL
